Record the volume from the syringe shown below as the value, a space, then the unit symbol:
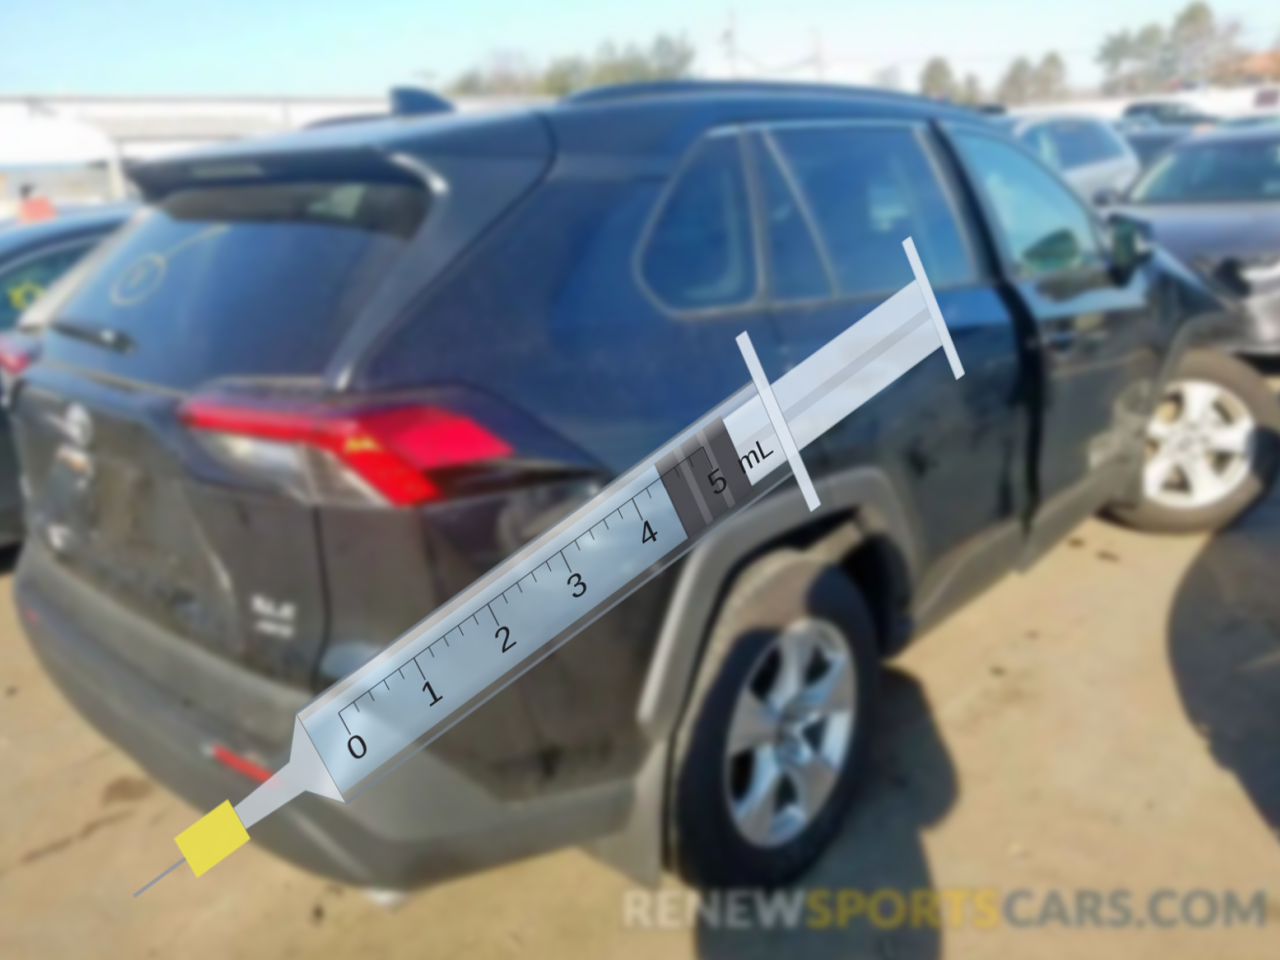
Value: 4.4 mL
